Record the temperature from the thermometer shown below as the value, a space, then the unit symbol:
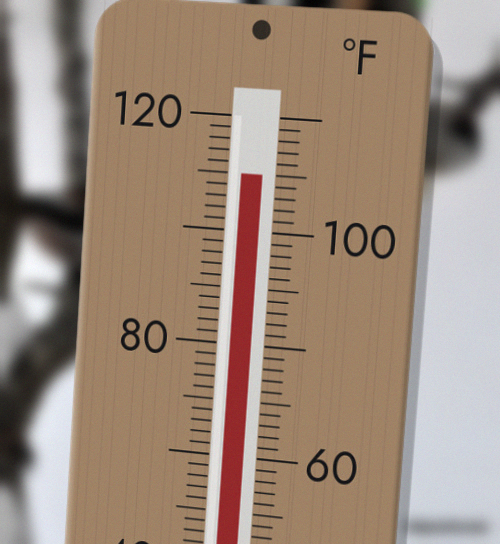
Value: 110 °F
